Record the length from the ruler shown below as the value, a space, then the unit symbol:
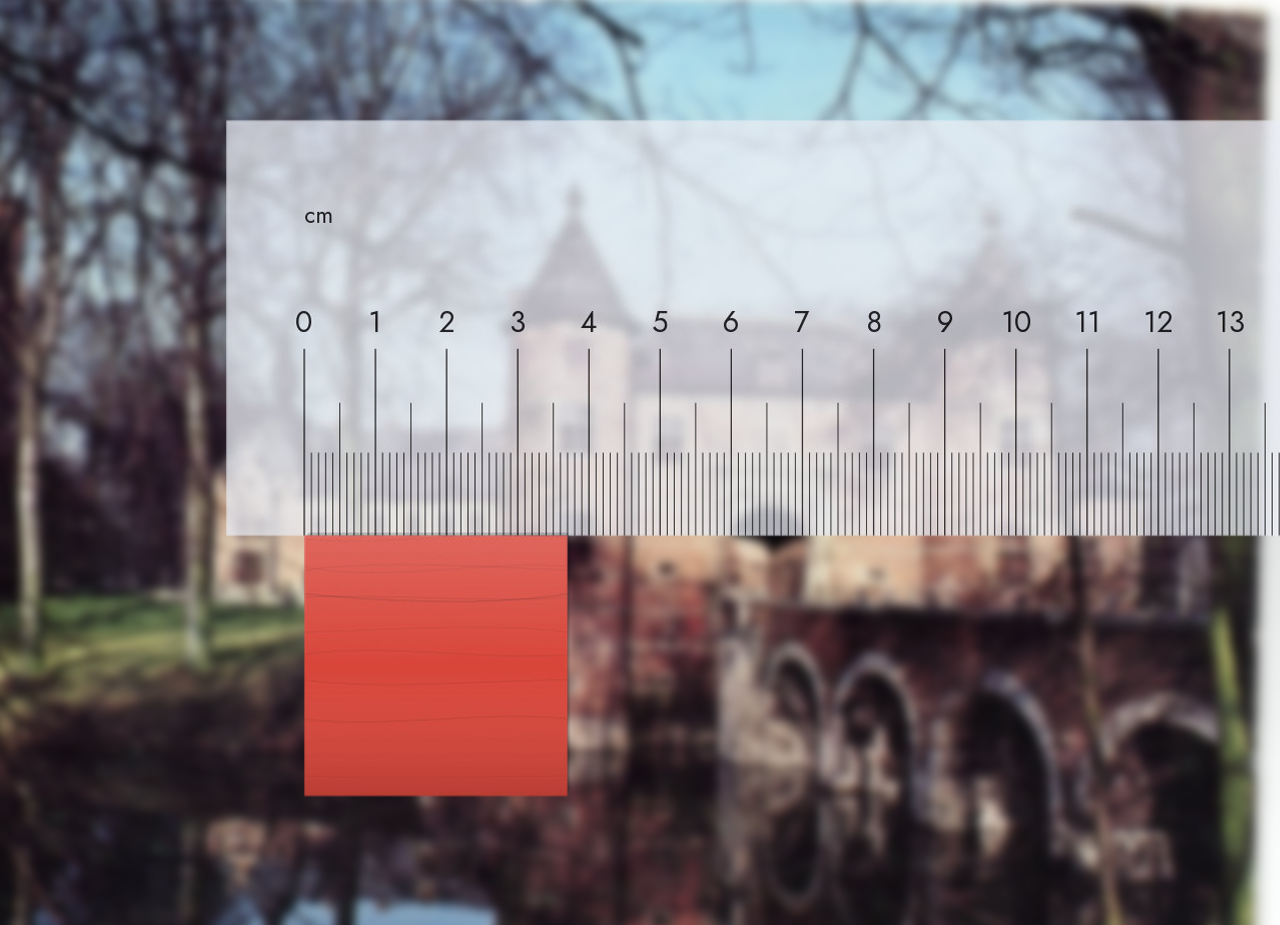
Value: 3.7 cm
